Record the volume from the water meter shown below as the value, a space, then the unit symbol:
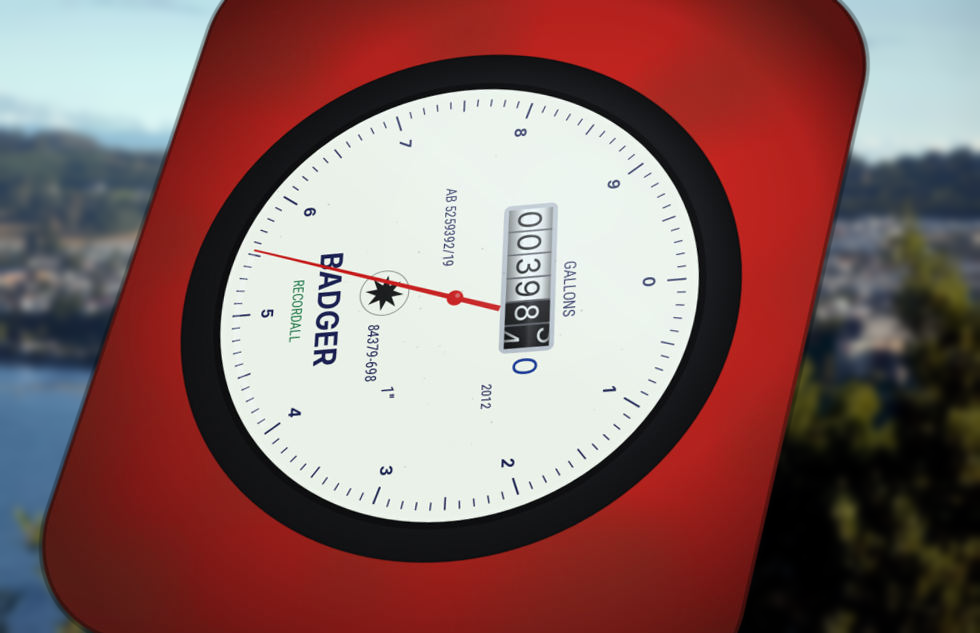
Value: 39835.5 gal
